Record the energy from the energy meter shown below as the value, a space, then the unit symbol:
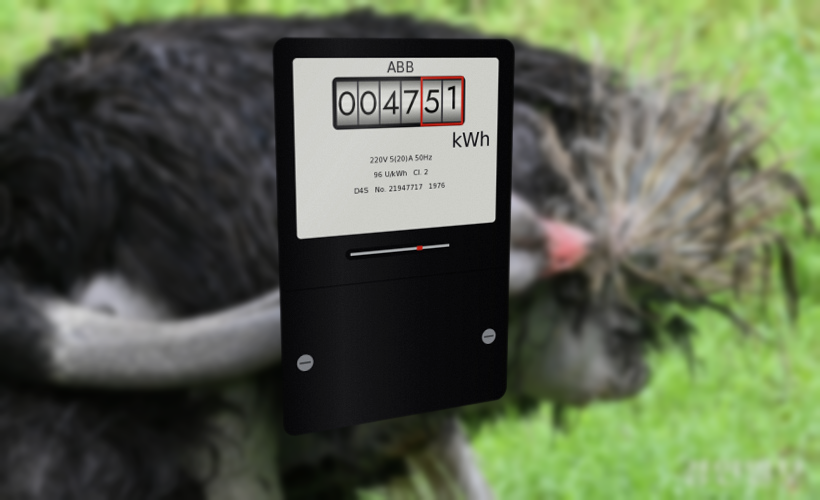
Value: 47.51 kWh
